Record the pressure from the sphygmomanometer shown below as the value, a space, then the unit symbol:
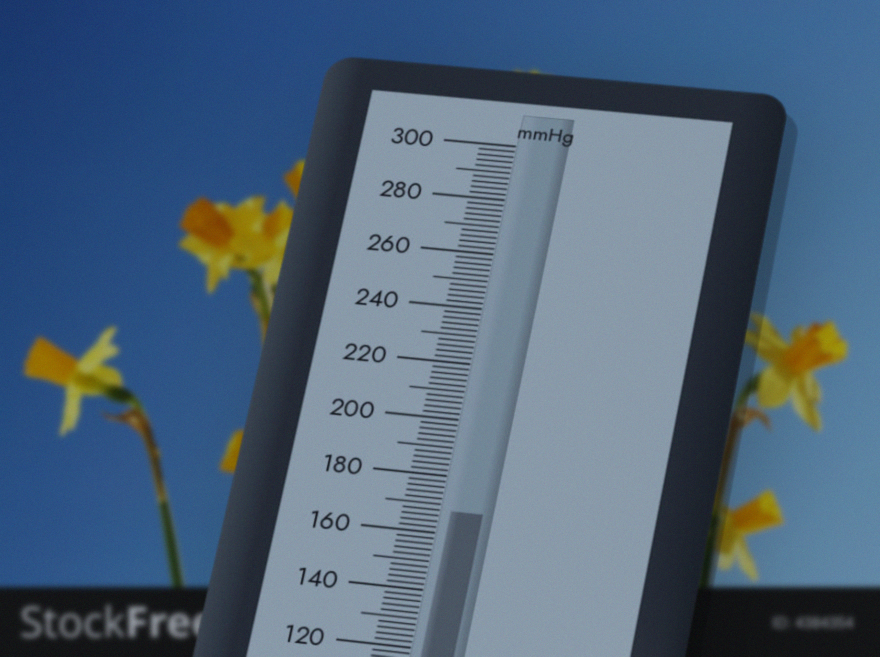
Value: 168 mmHg
